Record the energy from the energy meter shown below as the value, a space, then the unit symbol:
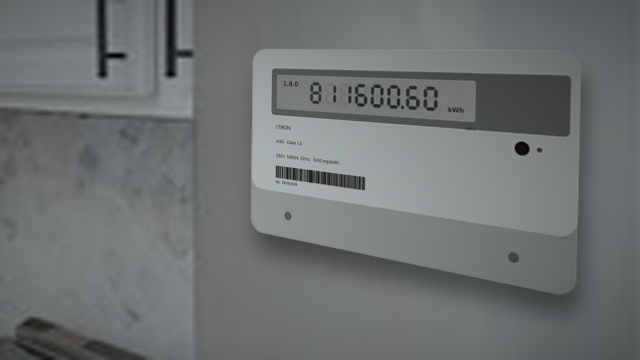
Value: 811600.60 kWh
